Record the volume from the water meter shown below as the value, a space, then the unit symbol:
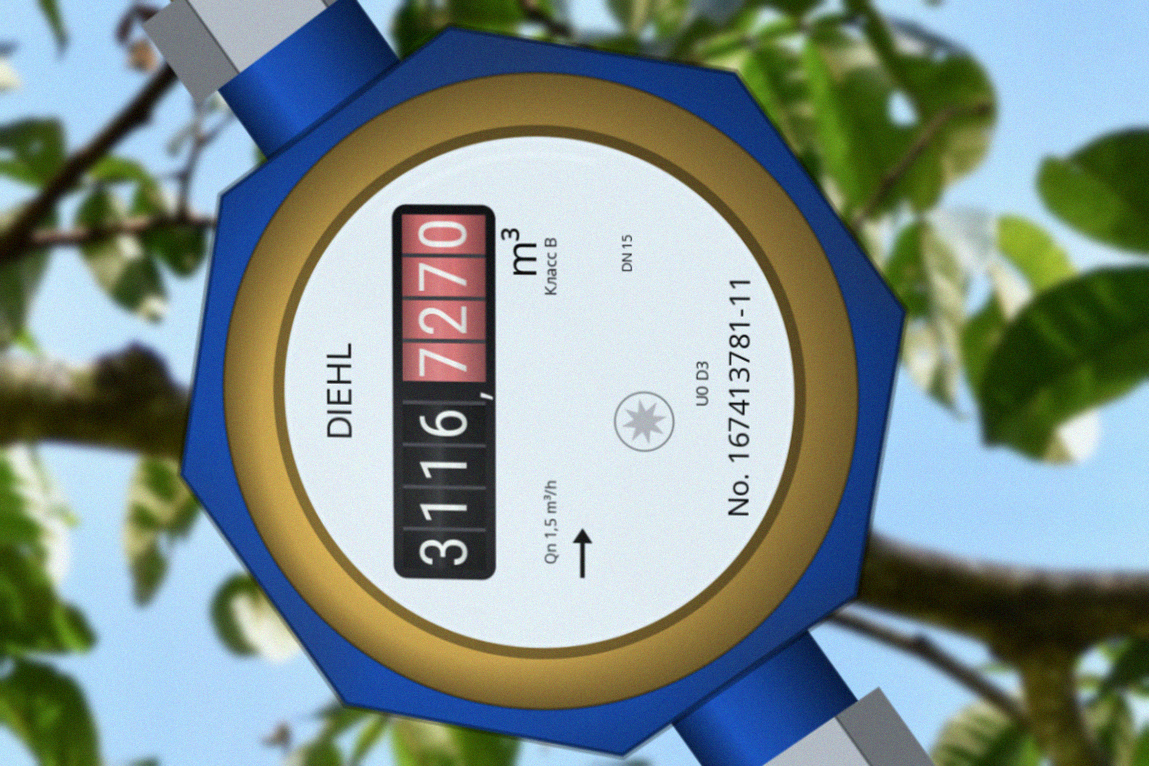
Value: 3116.7270 m³
